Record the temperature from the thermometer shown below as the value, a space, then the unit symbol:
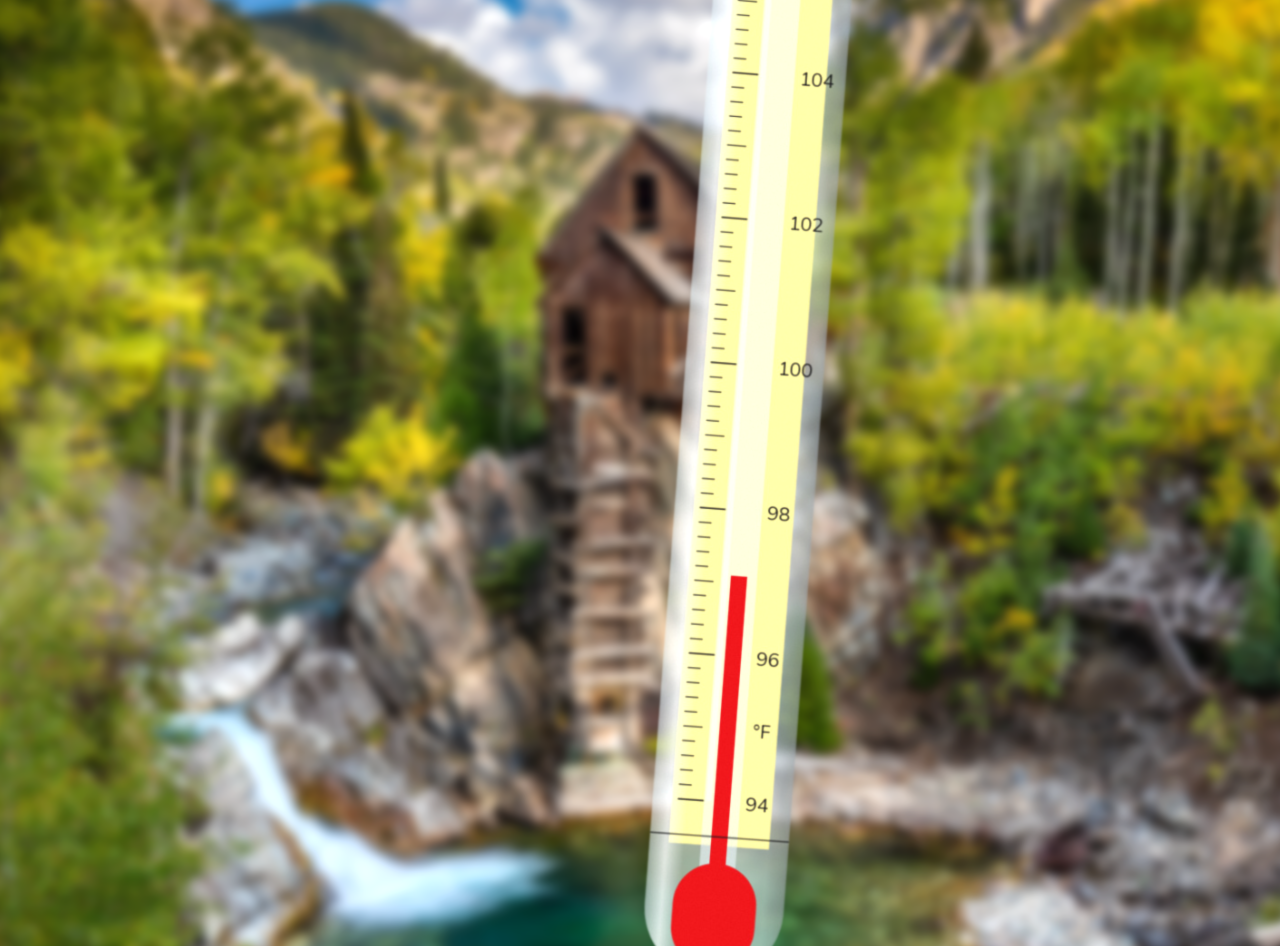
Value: 97.1 °F
